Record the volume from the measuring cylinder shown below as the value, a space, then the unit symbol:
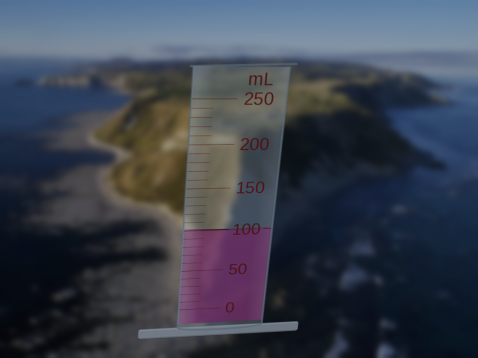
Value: 100 mL
